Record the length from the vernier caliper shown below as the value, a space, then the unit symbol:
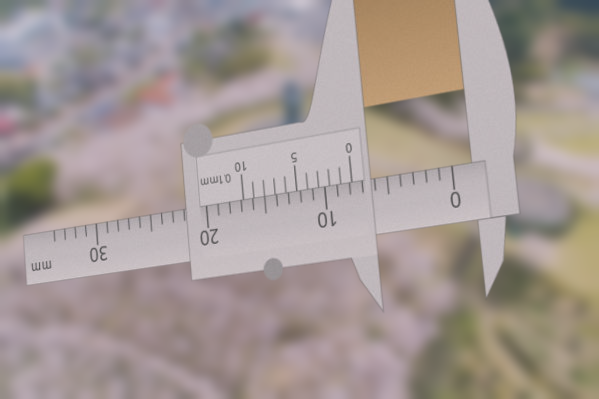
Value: 7.8 mm
